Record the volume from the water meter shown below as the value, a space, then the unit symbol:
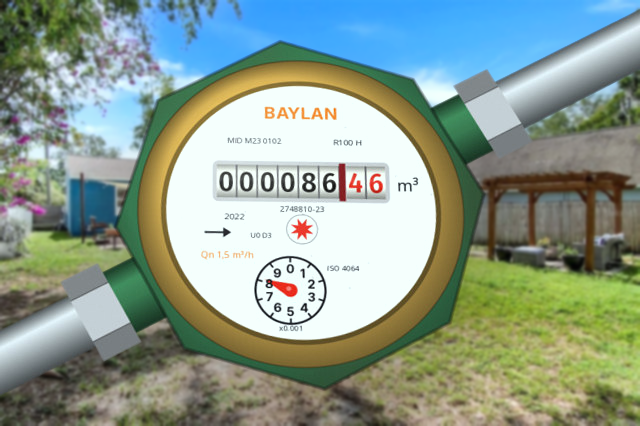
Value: 86.468 m³
